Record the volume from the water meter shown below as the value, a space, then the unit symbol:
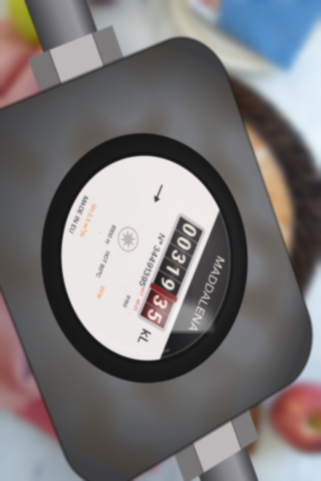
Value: 319.35 kL
